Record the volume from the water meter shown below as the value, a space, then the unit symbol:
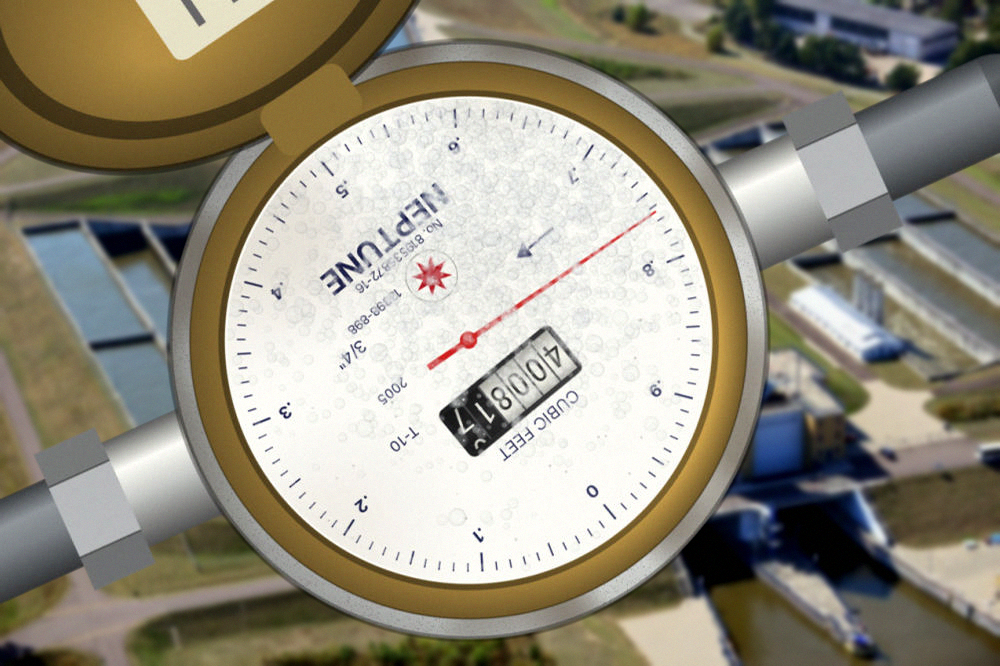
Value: 400816.76 ft³
